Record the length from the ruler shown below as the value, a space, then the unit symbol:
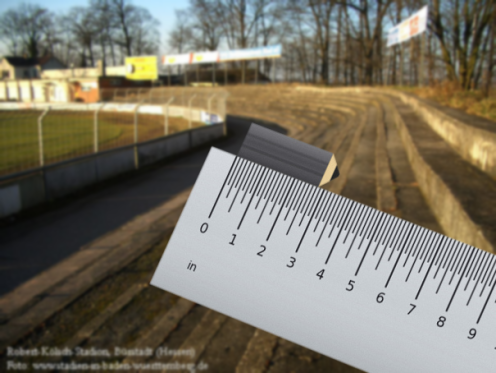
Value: 3.25 in
